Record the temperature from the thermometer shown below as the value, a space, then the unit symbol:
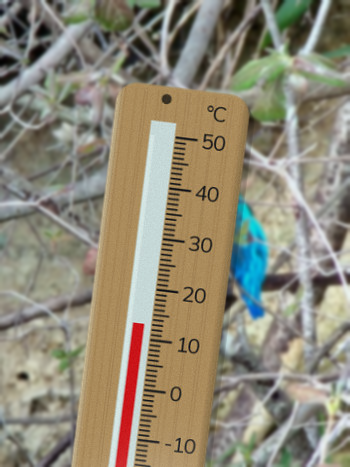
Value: 13 °C
